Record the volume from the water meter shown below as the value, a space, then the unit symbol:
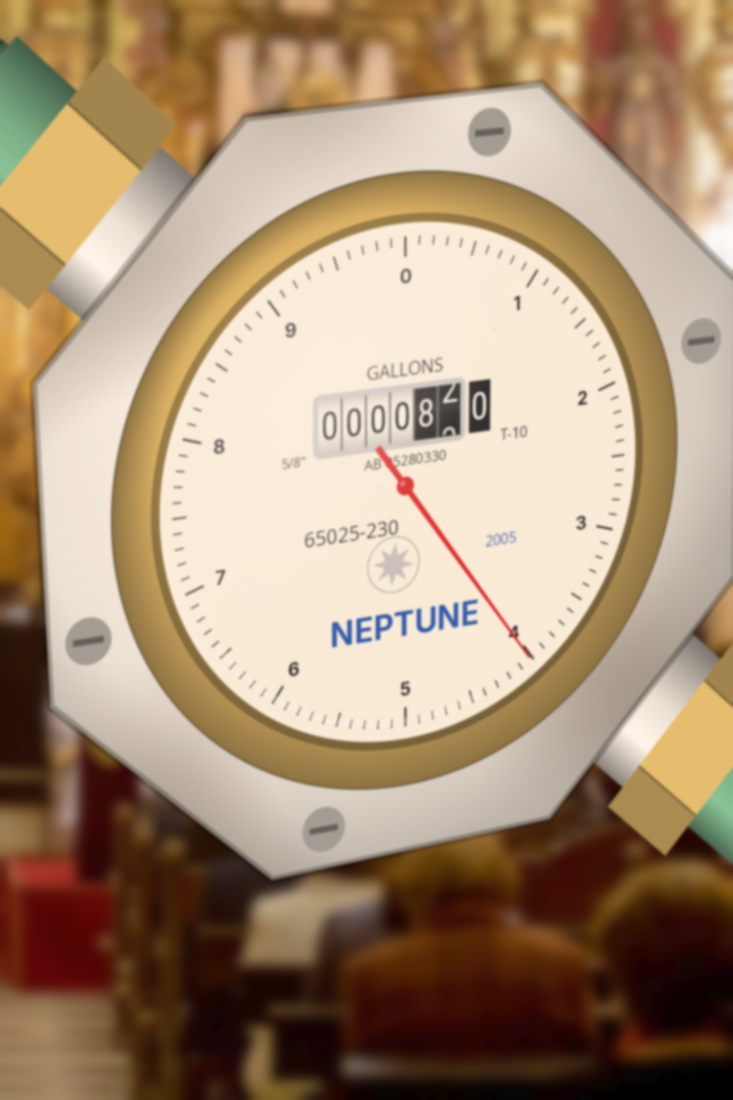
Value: 824.0 gal
